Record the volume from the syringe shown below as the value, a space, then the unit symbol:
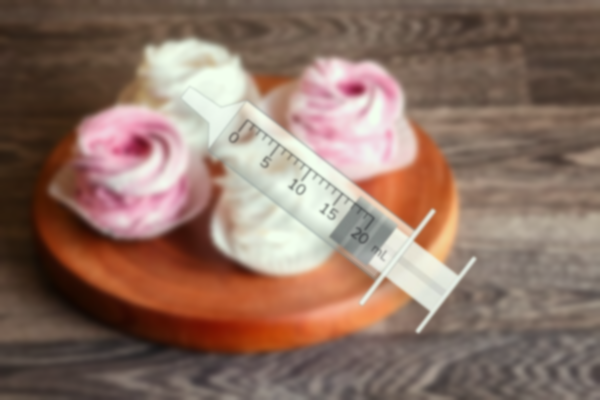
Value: 17 mL
